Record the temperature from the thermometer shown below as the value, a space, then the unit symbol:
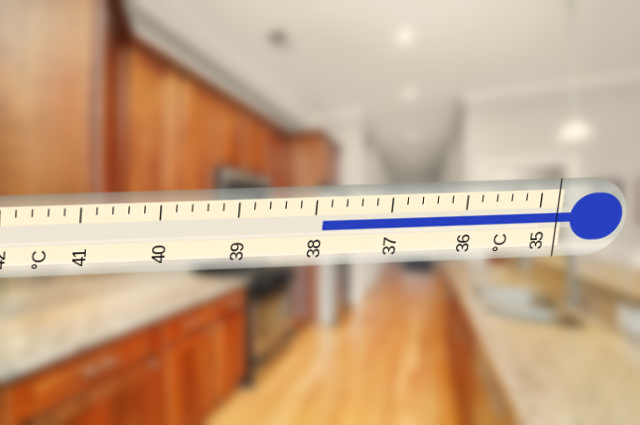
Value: 37.9 °C
